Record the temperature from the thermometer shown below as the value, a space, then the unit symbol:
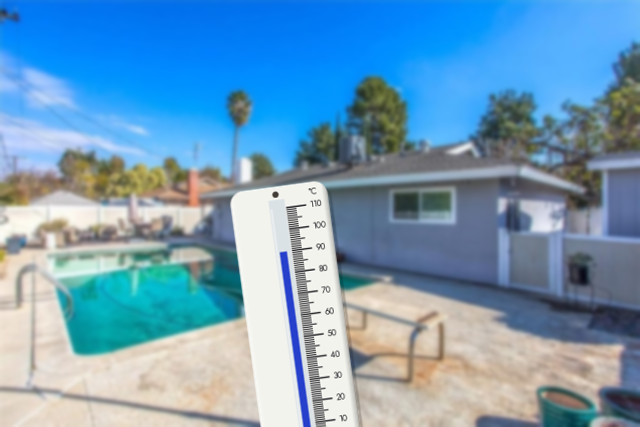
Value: 90 °C
